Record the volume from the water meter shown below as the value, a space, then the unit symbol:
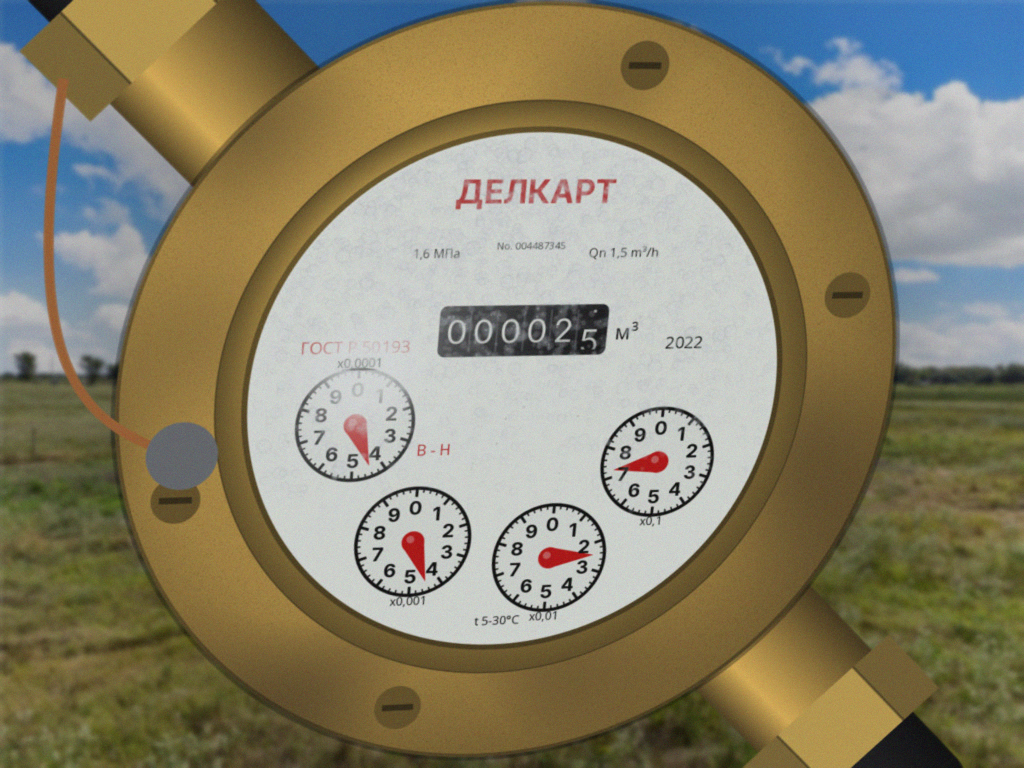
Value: 24.7244 m³
